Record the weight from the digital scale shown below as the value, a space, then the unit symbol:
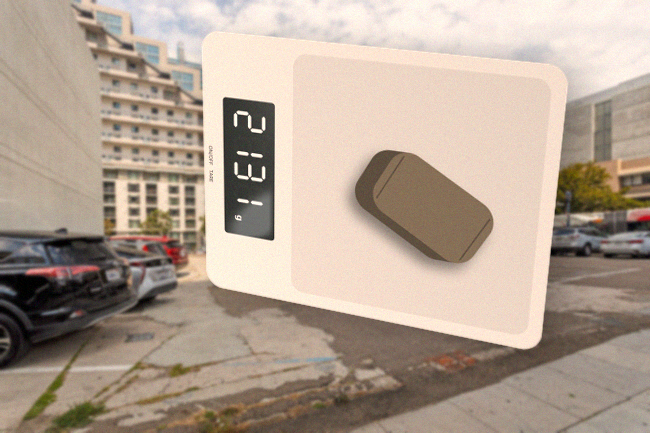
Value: 2131 g
